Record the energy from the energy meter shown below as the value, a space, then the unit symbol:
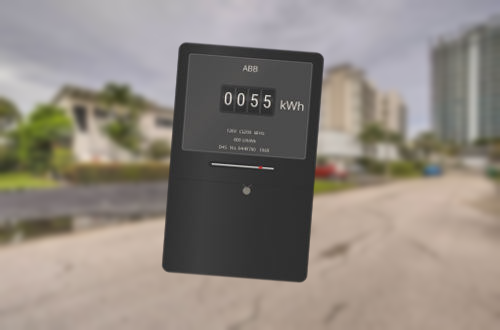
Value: 55 kWh
